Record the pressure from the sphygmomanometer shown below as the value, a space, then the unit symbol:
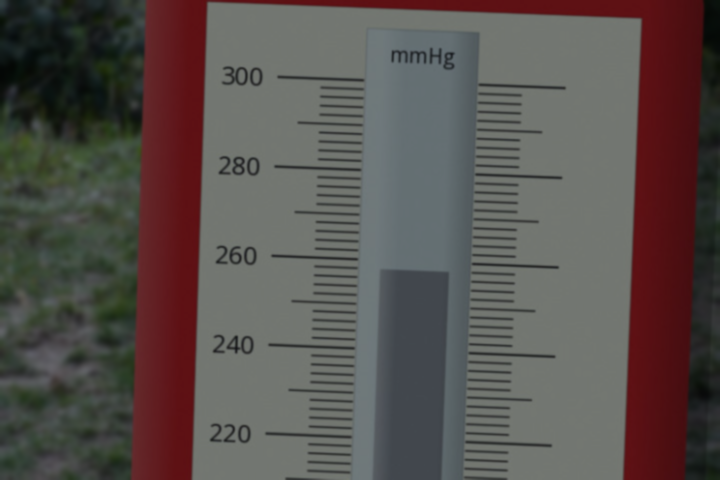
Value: 258 mmHg
